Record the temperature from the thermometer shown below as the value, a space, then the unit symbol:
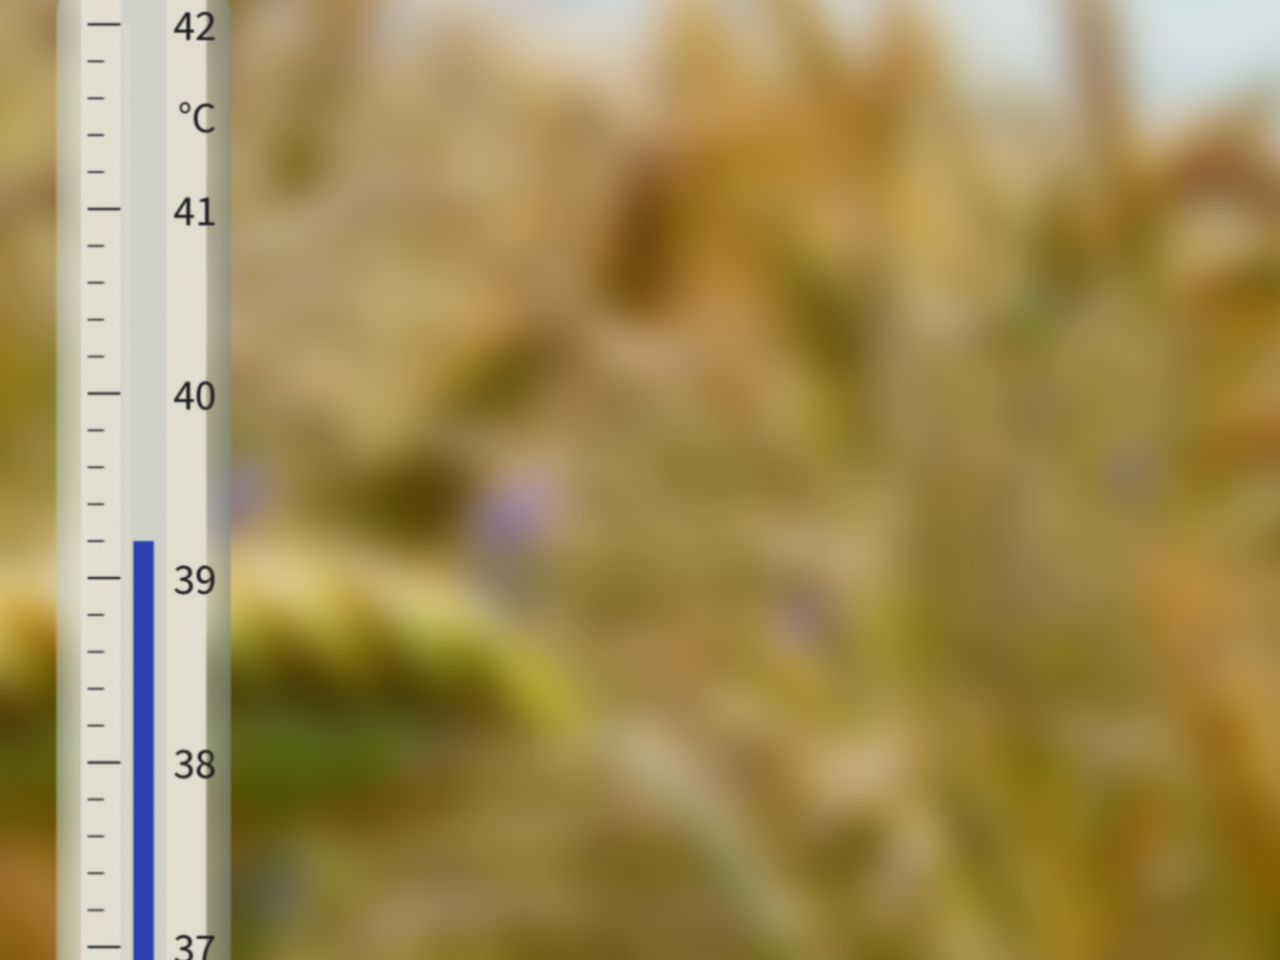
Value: 39.2 °C
